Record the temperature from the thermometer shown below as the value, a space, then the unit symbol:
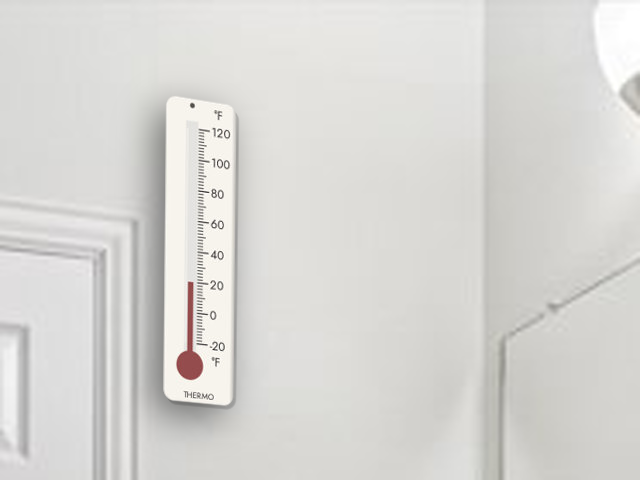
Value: 20 °F
